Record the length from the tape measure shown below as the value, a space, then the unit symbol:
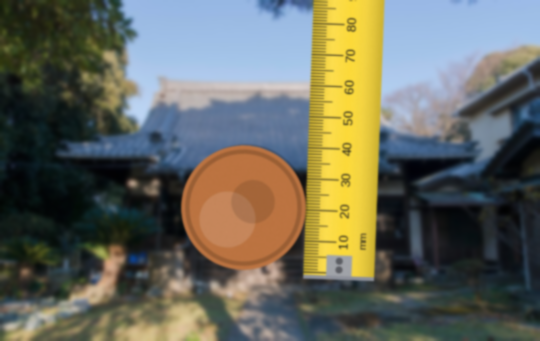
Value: 40 mm
